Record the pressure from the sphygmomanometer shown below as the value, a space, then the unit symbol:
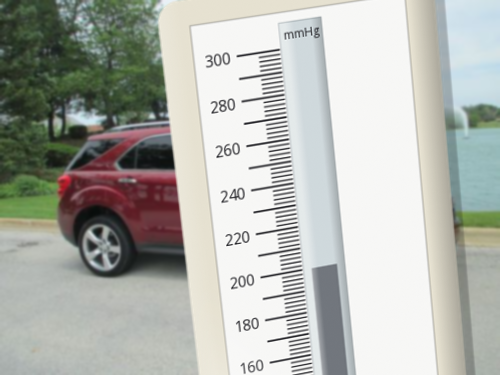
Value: 200 mmHg
